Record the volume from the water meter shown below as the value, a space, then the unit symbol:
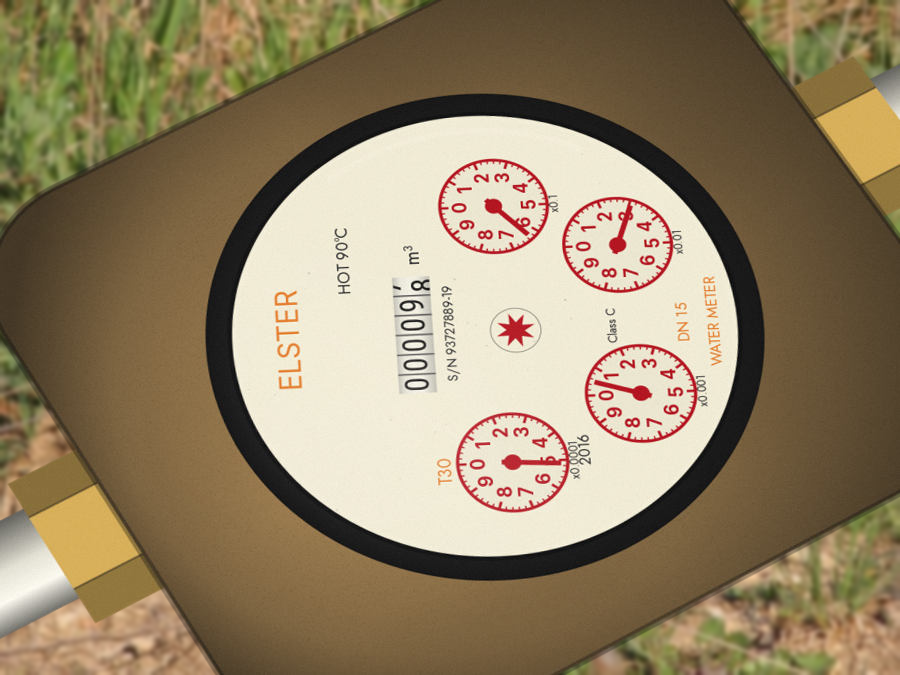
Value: 97.6305 m³
